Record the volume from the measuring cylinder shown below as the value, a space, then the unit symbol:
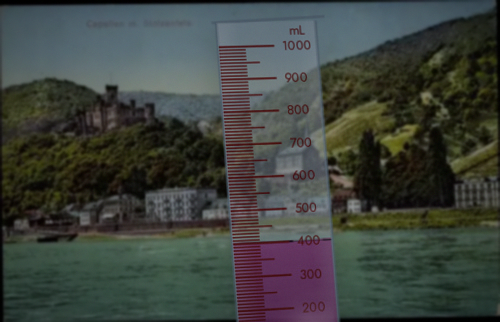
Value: 400 mL
